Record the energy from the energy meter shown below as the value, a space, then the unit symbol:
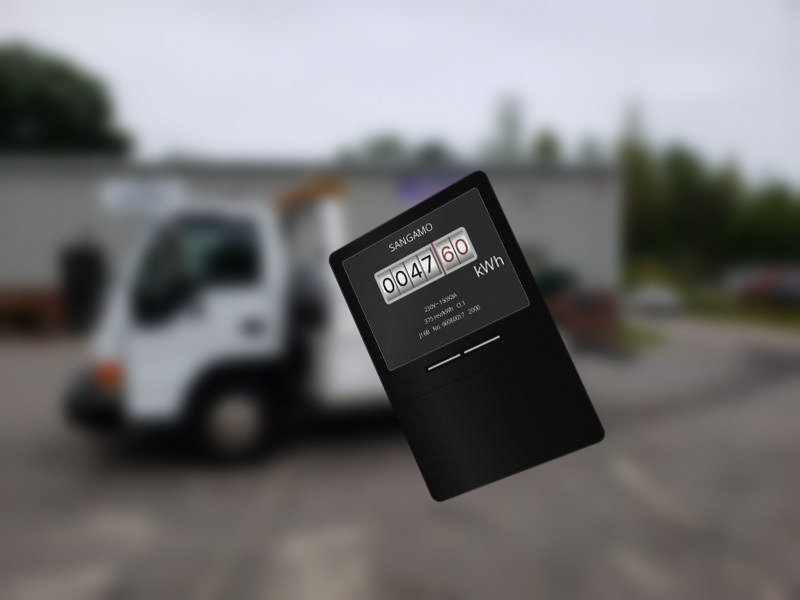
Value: 47.60 kWh
